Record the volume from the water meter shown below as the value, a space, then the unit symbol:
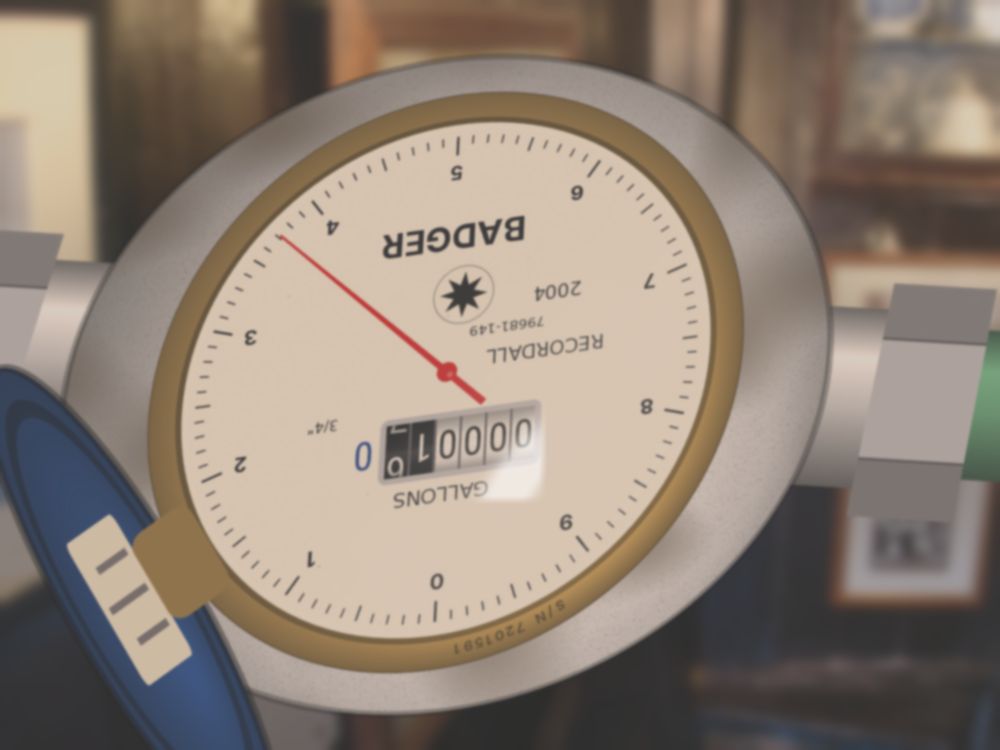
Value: 163.7 gal
